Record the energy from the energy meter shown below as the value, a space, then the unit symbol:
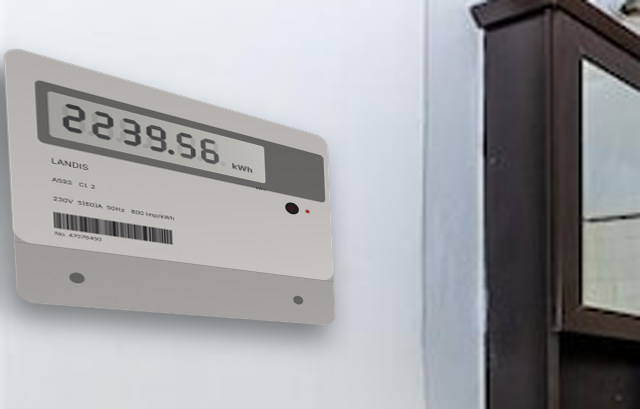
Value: 2239.56 kWh
